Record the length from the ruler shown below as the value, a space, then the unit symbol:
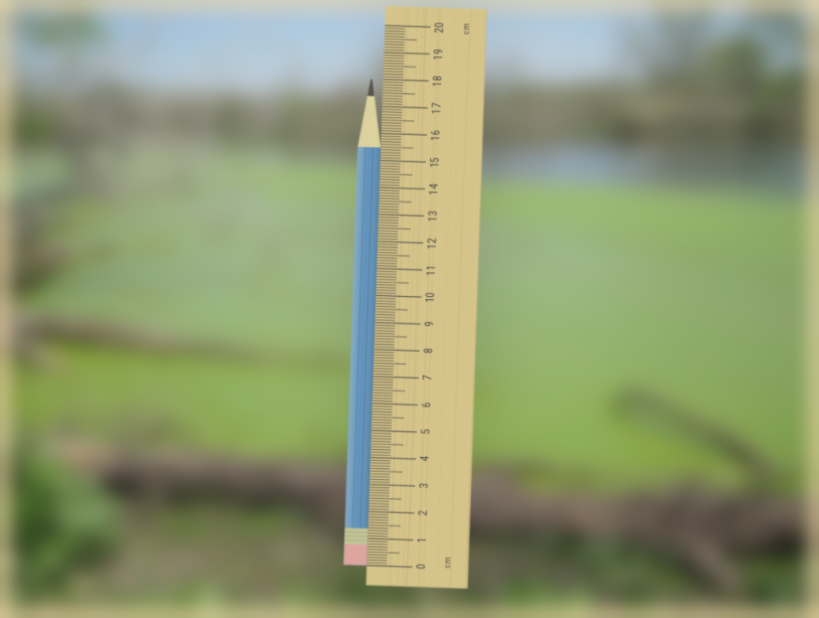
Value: 18 cm
